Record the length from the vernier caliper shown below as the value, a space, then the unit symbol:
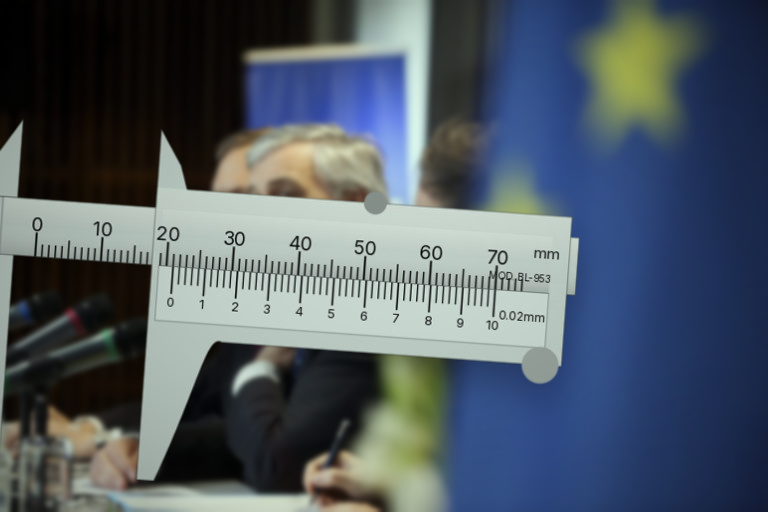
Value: 21.0 mm
